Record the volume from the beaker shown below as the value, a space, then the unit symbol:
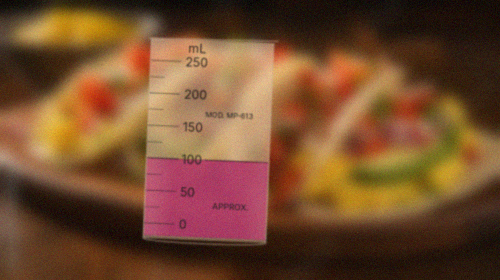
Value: 100 mL
